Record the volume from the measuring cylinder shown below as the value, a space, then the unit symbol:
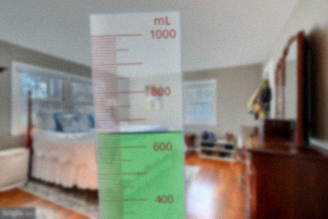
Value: 650 mL
